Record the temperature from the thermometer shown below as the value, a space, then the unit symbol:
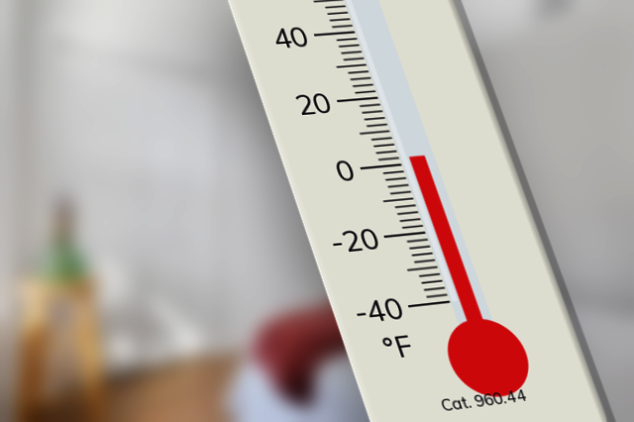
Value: 2 °F
